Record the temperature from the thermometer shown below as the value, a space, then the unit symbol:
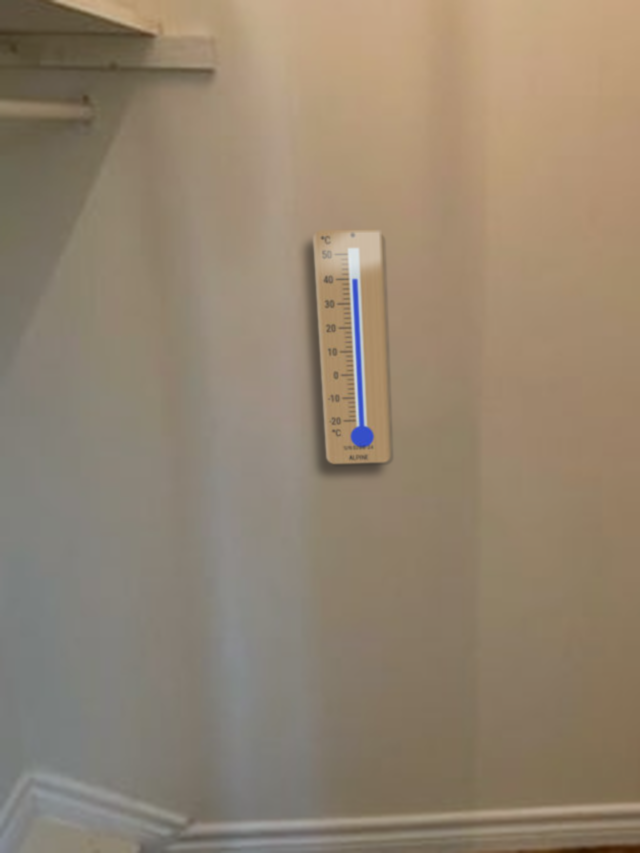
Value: 40 °C
